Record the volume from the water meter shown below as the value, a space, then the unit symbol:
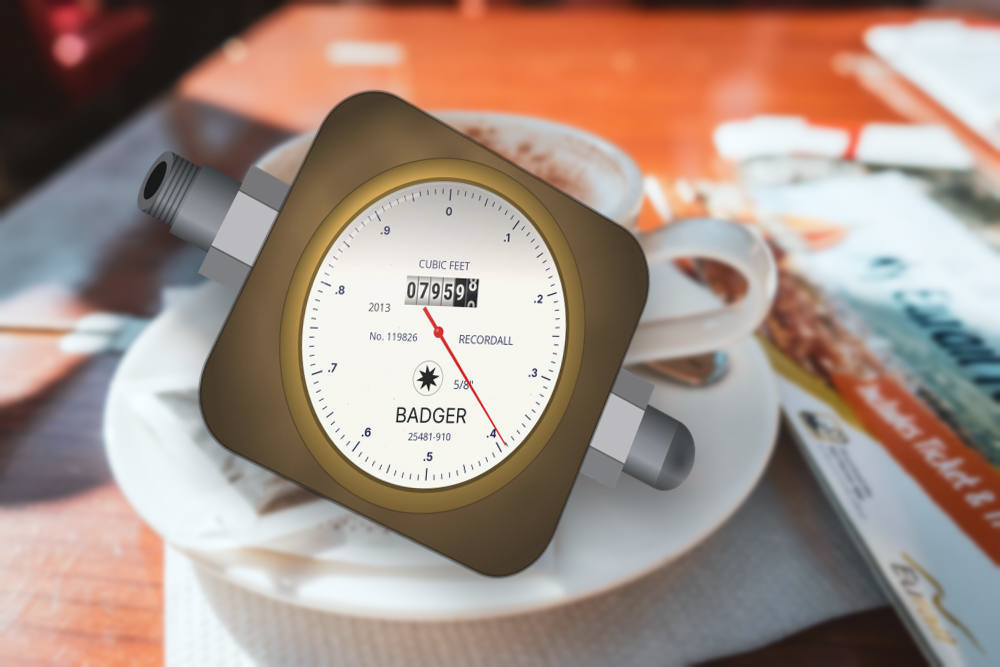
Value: 79598.39 ft³
